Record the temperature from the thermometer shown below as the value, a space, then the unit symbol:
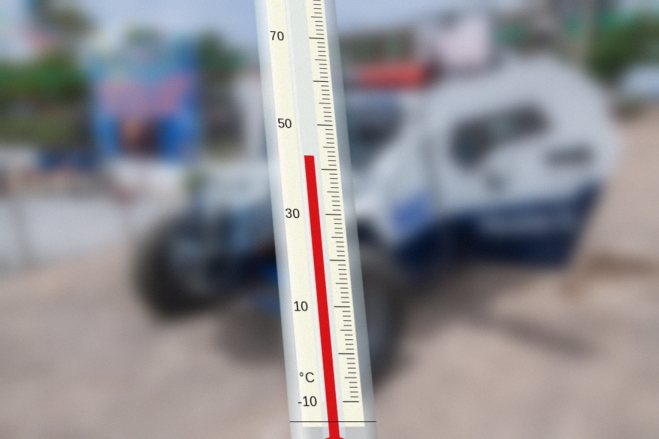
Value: 43 °C
